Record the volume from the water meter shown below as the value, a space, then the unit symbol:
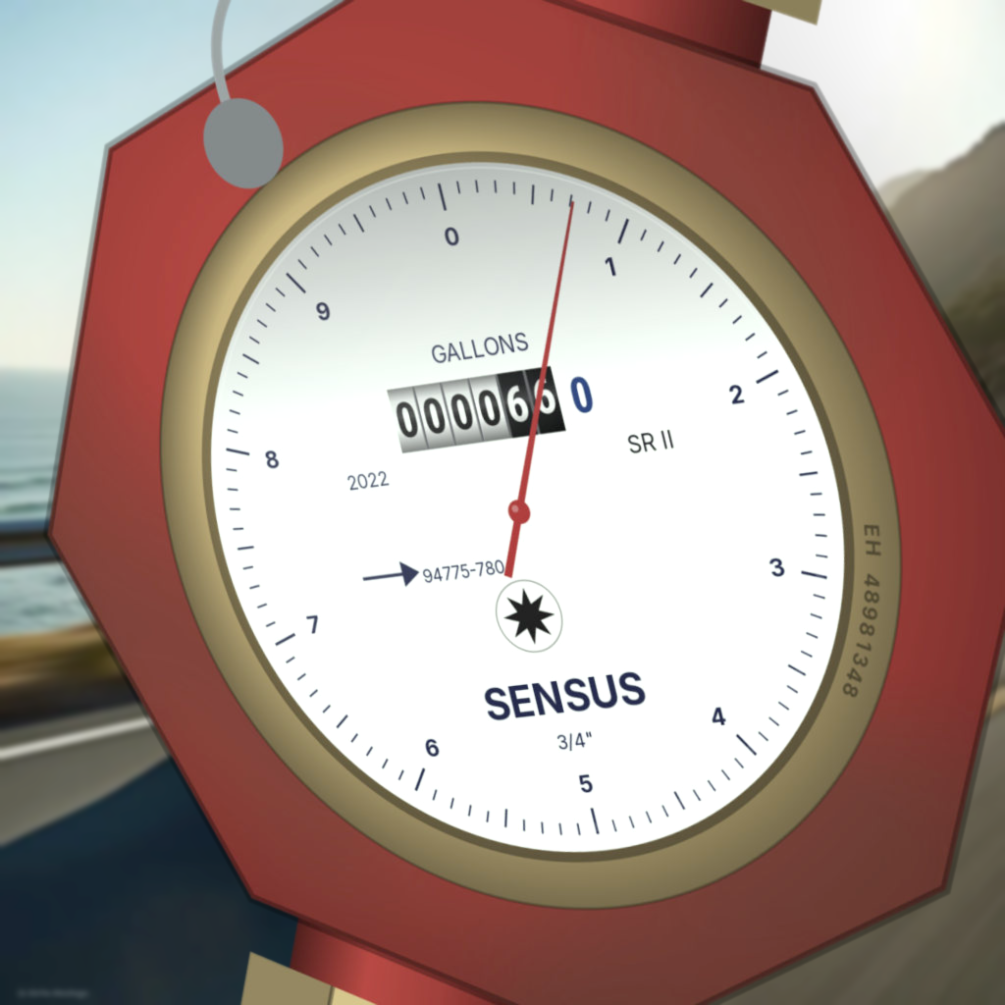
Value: 660.7 gal
